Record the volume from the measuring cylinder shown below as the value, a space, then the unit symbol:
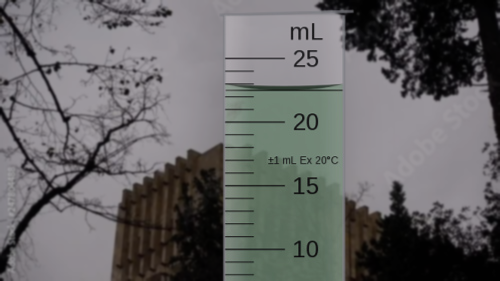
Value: 22.5 mL
